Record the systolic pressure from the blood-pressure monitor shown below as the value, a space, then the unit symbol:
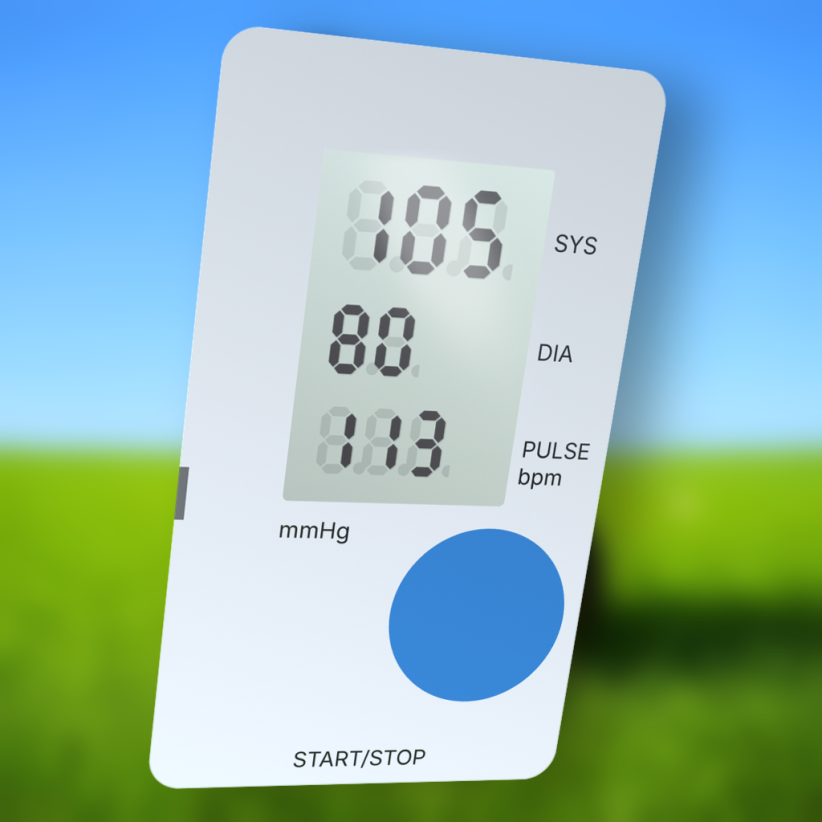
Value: 105 mmHg
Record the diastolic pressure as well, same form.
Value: 80 mmHg
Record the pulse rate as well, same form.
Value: 113 bpm
